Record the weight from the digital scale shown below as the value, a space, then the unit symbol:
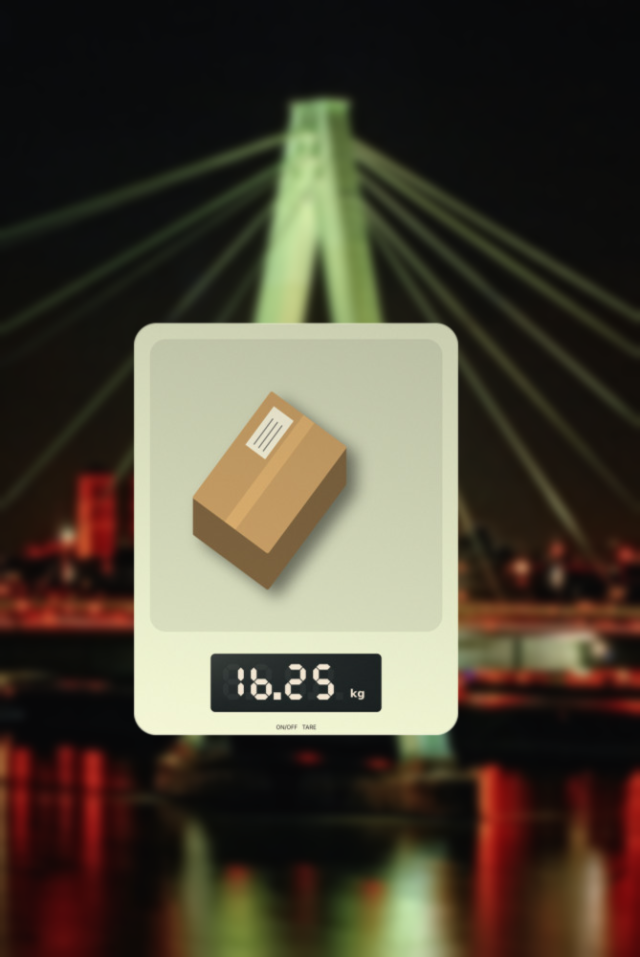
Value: 16.25 kg
